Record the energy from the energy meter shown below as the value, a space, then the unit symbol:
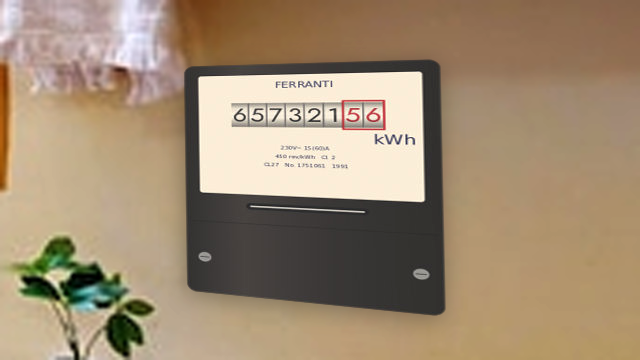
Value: 657321.56 kWh
